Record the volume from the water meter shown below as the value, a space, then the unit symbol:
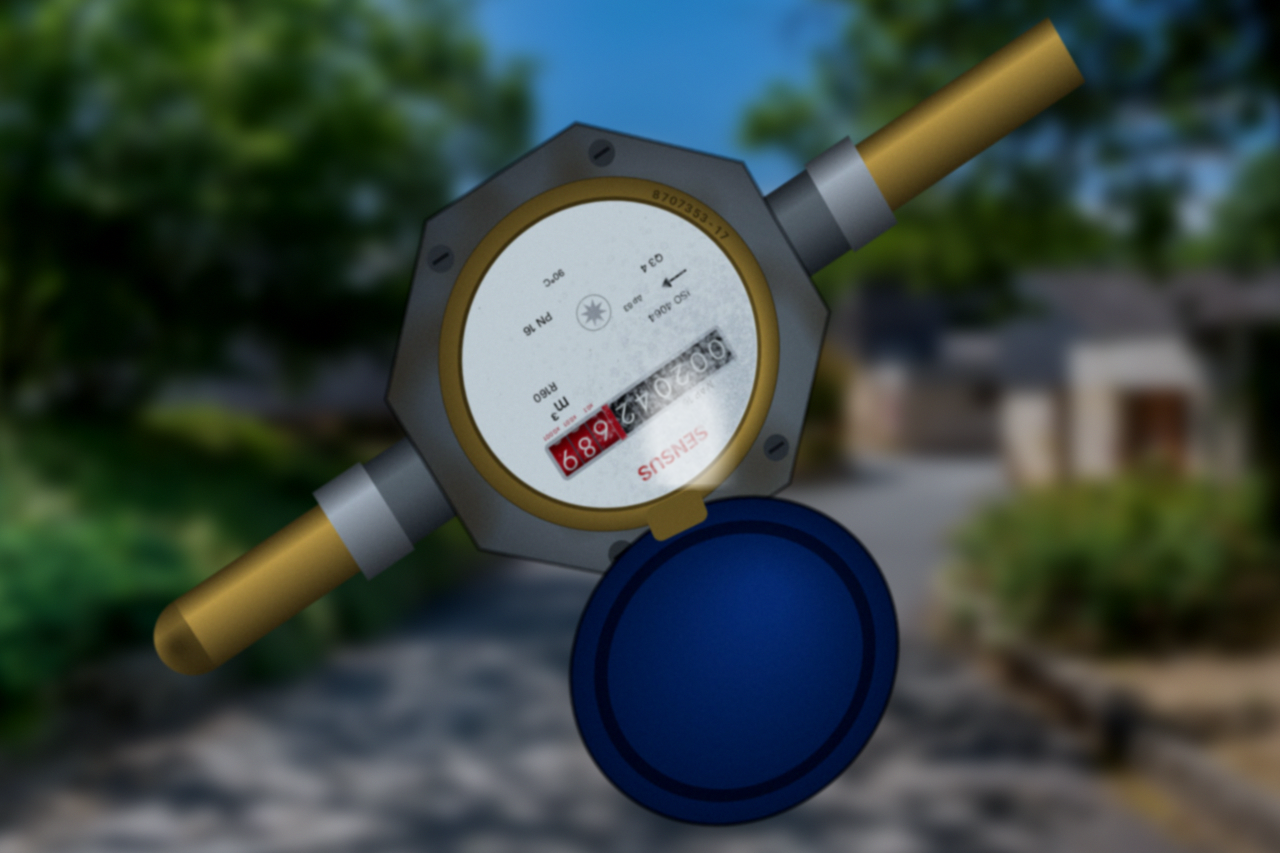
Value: 2042.689 m³
